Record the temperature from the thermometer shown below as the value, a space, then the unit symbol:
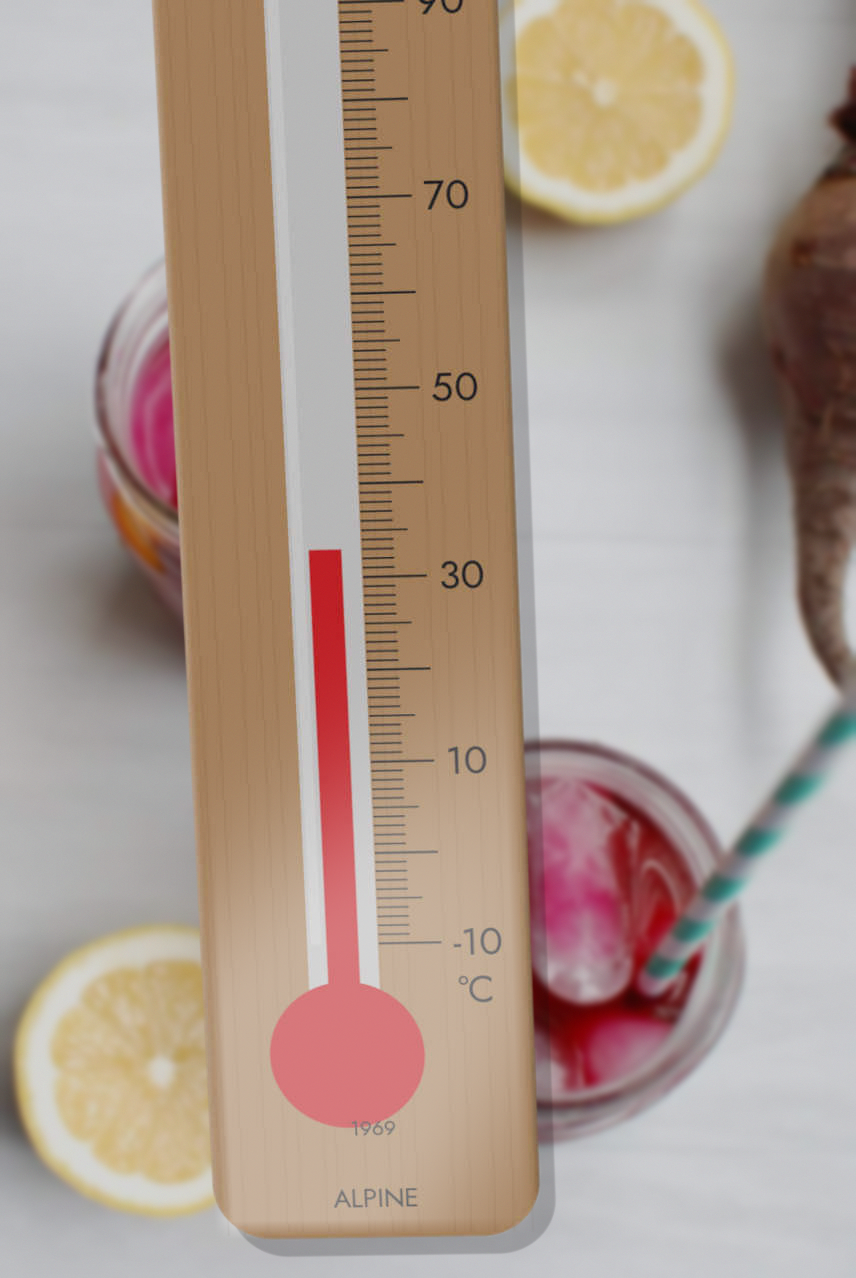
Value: 33 °C
